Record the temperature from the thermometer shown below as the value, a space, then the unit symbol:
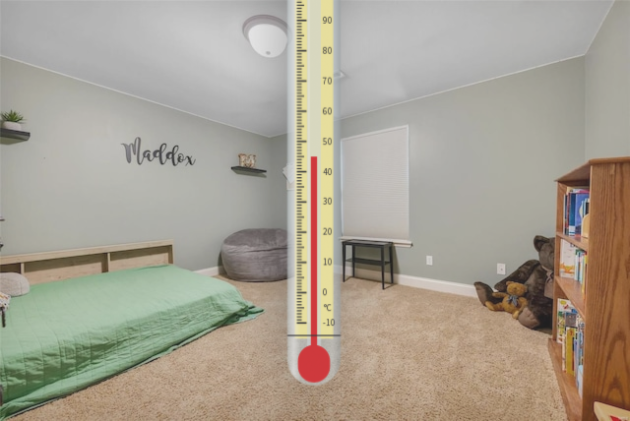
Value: 45 °C
